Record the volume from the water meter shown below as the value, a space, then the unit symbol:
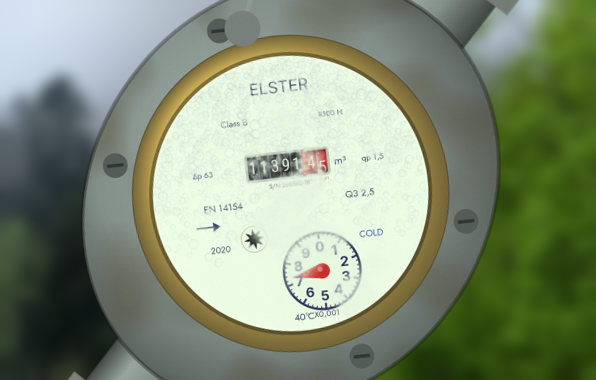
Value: 11391.447 m³
